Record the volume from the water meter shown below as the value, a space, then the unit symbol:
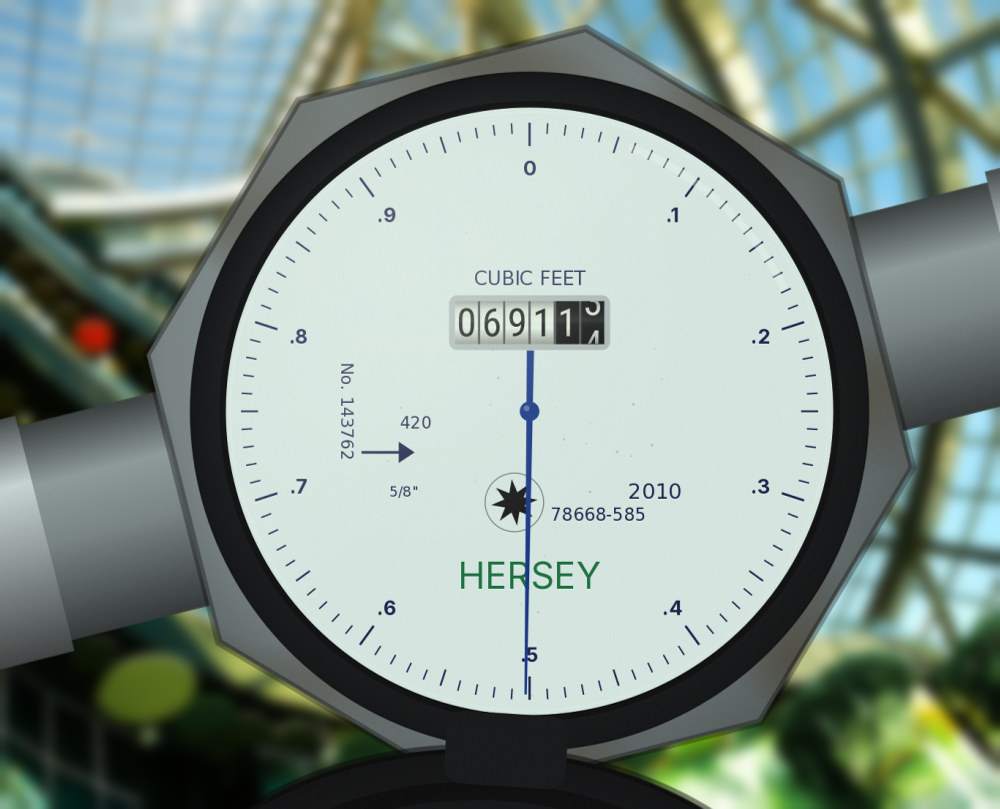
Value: 69113.50 ft³
